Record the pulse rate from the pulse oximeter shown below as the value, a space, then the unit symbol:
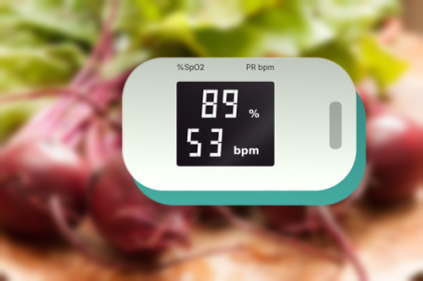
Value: 53 bpm
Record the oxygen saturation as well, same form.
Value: 89 %
